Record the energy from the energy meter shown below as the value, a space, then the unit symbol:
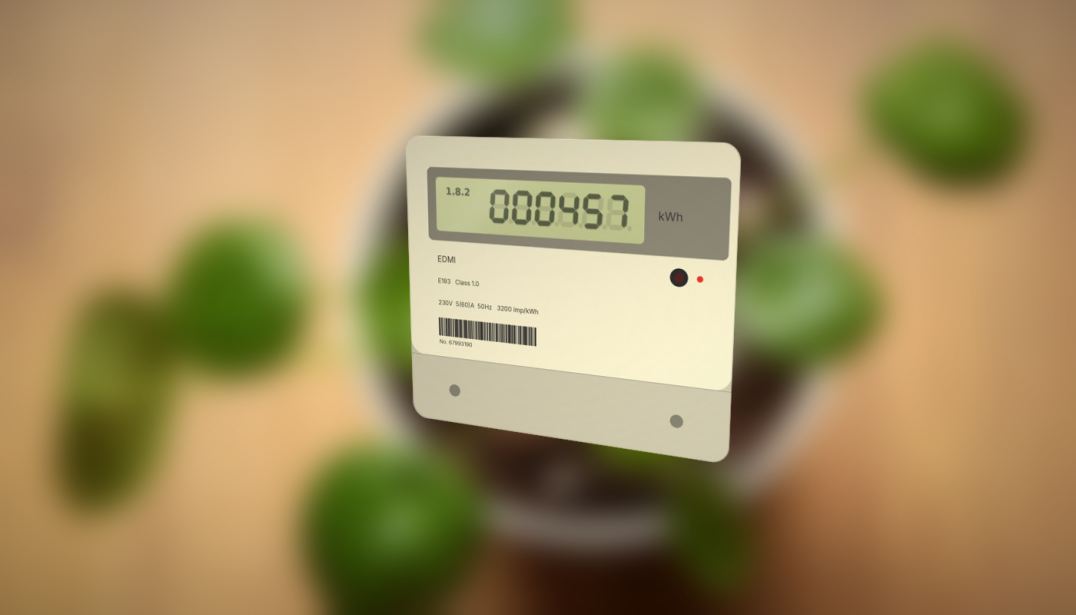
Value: 457 kWh
